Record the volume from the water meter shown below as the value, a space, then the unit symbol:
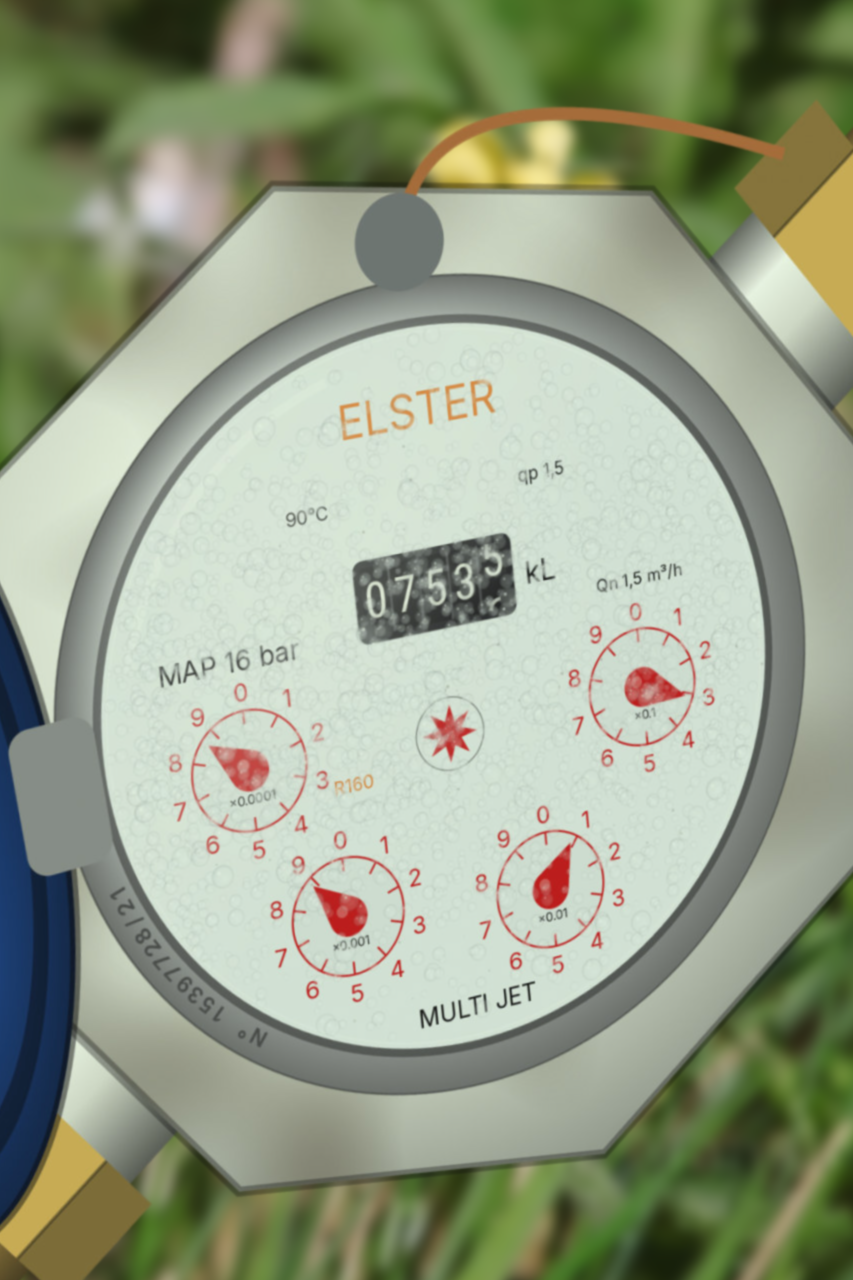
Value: 7535.3088 kL
